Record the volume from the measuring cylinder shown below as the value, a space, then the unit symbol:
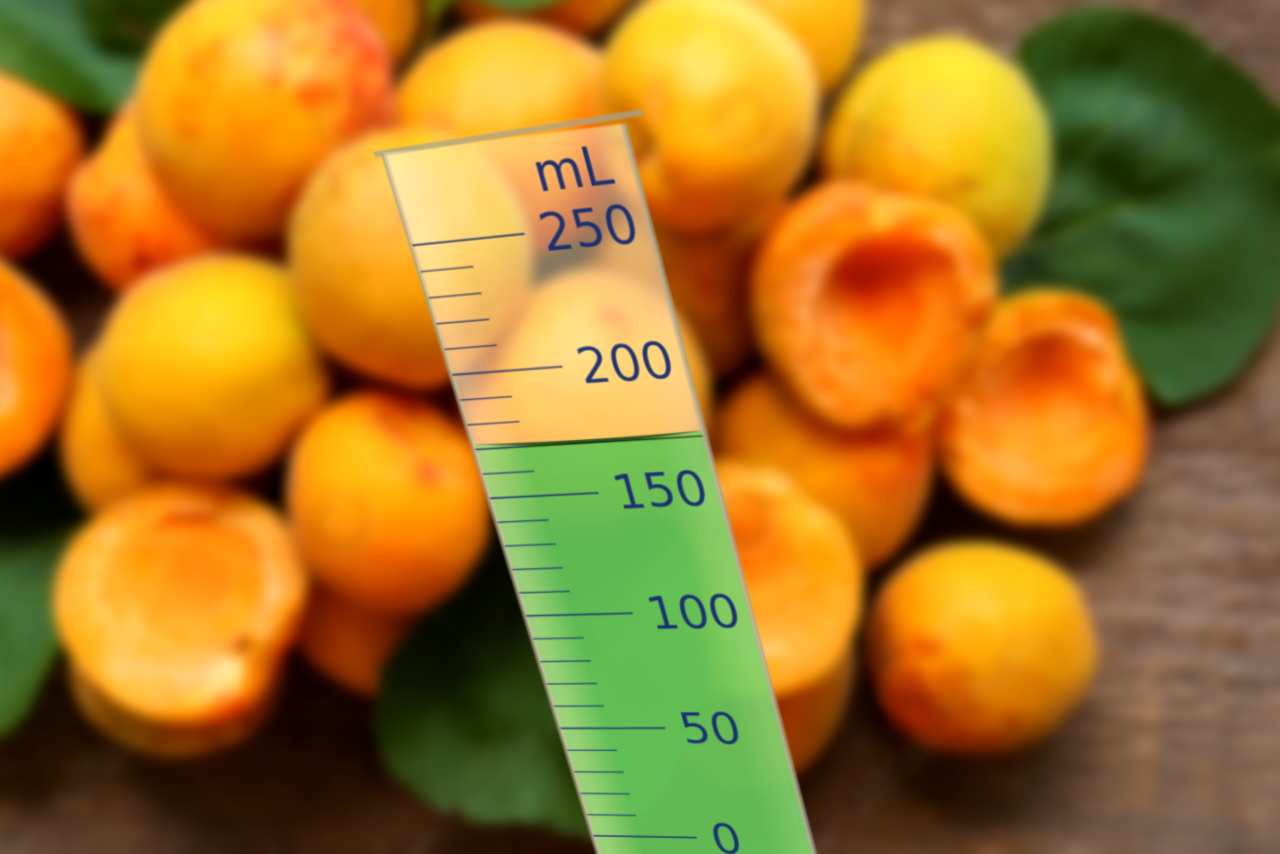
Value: 170 mL
